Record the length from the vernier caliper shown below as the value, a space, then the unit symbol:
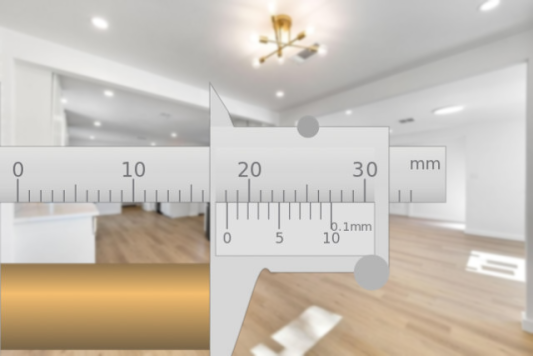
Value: 18.1 mm
